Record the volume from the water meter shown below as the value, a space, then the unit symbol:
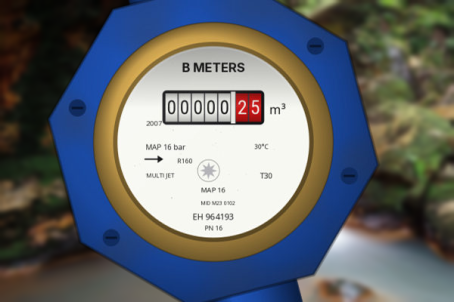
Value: 0.25 m³
